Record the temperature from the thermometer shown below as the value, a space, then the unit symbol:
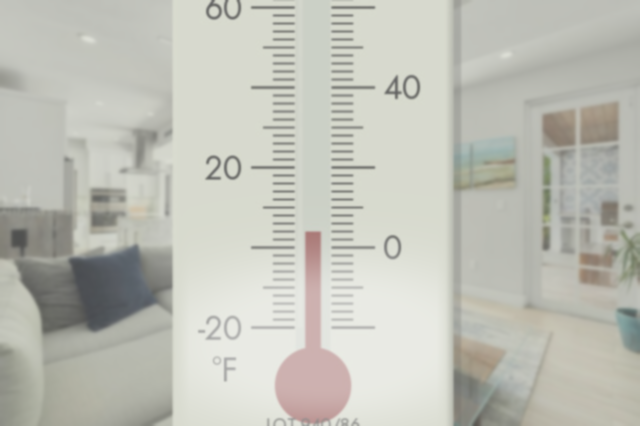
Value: 4 °F
